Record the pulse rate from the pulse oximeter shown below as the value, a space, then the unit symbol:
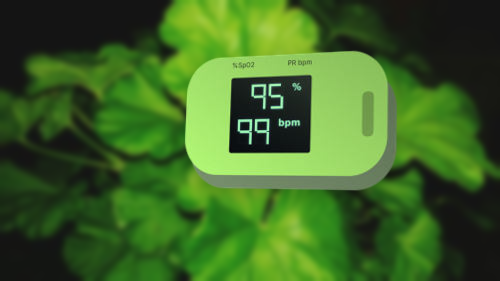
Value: 99 bpm
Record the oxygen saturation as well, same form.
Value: 95 %
